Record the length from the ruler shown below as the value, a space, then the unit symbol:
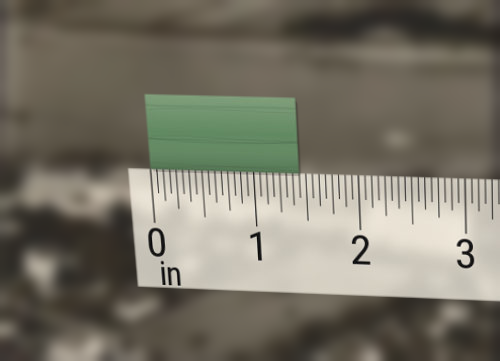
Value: 1.4375 in
